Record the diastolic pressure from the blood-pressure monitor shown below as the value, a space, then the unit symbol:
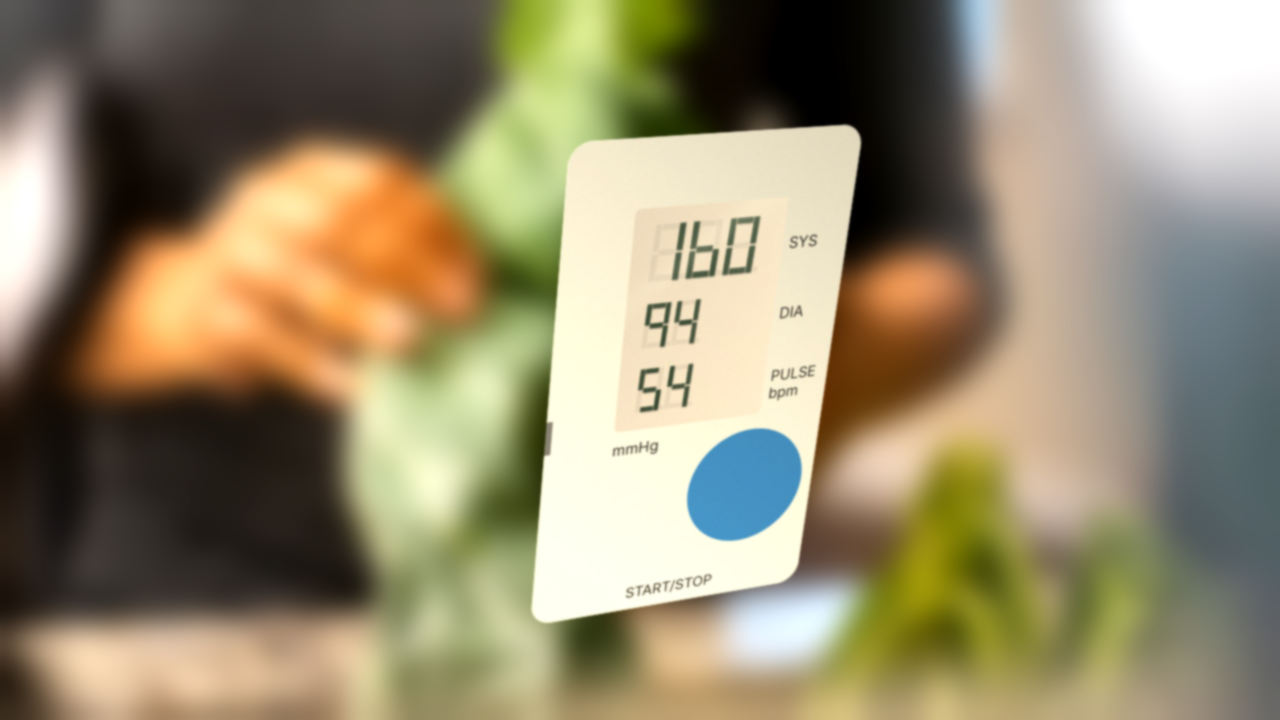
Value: 94 mmHg
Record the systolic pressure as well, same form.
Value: 160 mmHg
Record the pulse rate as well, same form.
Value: 54 bpm
